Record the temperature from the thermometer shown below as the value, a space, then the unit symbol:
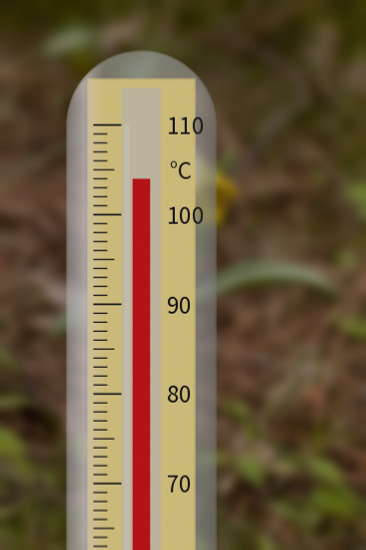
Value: 104 °C
